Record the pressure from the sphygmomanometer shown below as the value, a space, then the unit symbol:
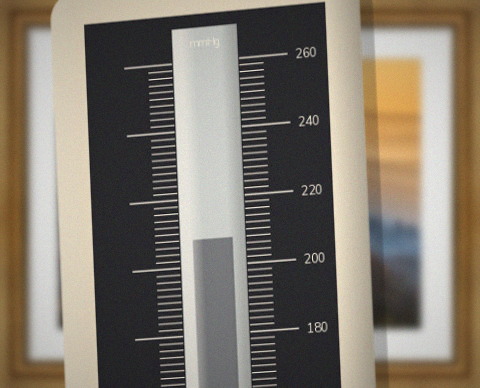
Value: 208 mmHg
